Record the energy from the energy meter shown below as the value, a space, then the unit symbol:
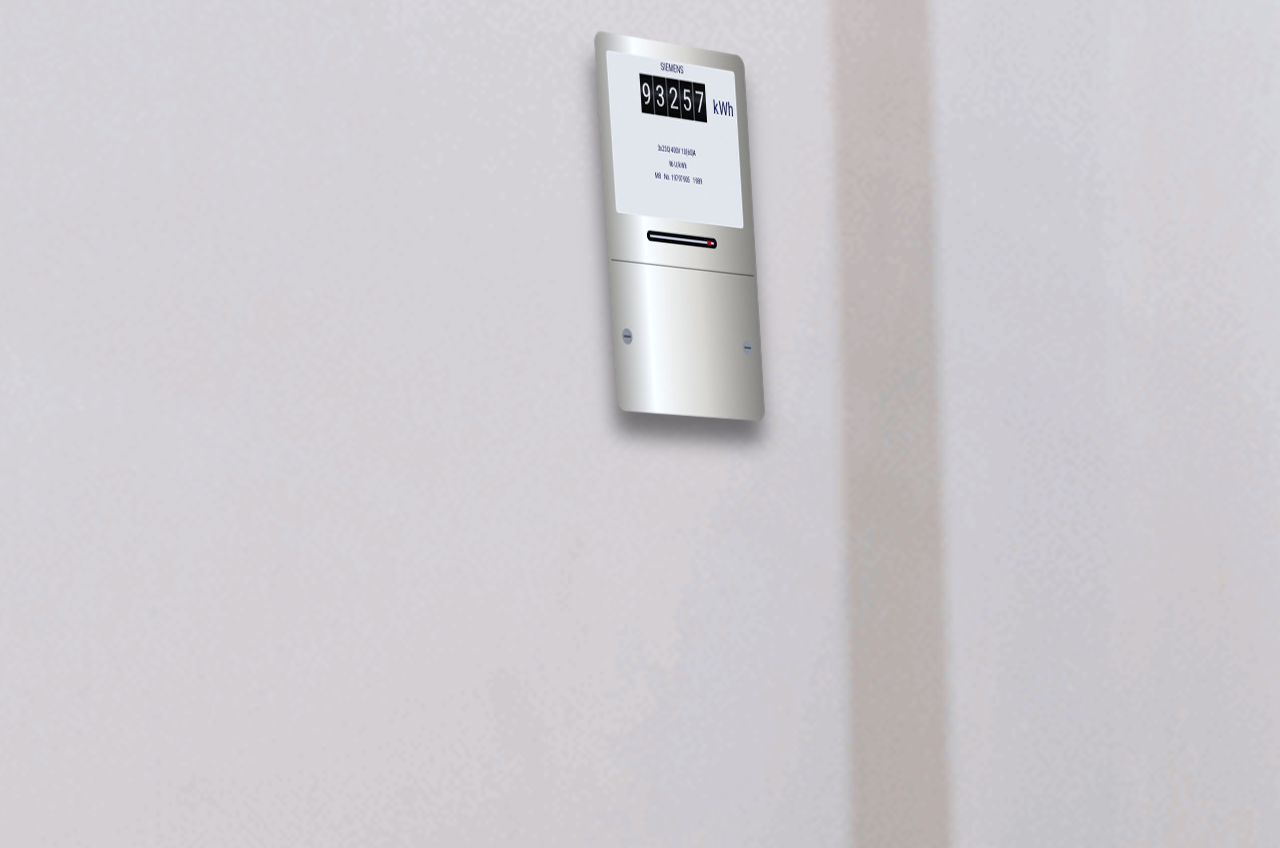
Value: 93257 kWh
